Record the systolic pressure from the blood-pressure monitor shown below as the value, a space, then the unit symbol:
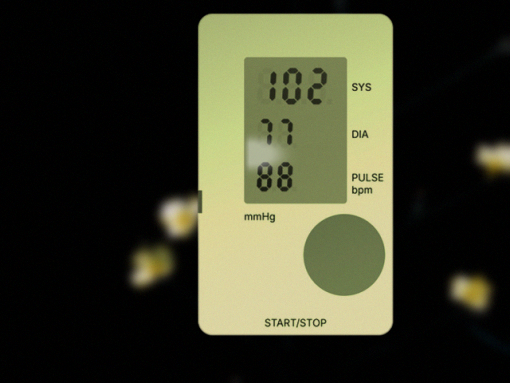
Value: 102 mmHg
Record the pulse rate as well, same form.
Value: 88 bpm
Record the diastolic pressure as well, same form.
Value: 77 mmHg
